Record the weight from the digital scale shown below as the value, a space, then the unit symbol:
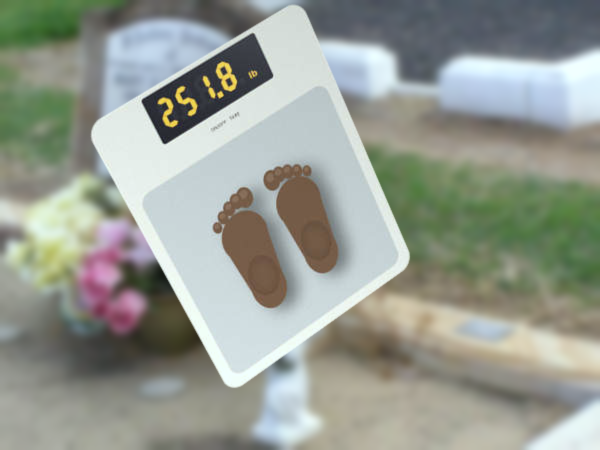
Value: 251.8 lb
